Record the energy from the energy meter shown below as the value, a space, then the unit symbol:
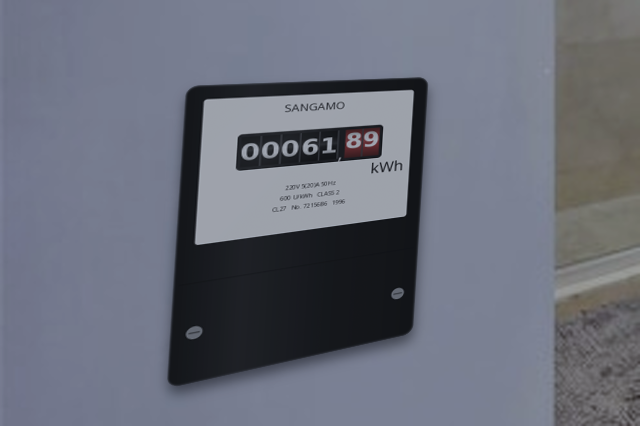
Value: 61.89 kWh
